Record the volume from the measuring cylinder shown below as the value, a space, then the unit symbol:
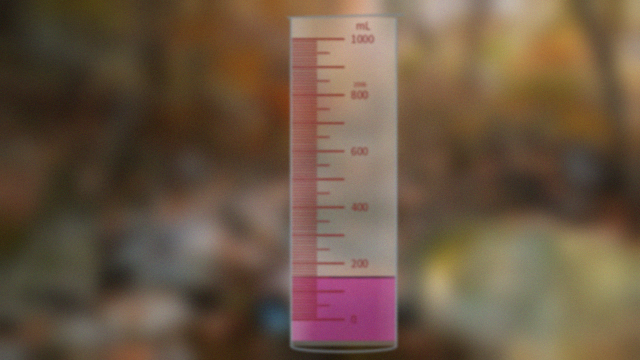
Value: 150 mL
